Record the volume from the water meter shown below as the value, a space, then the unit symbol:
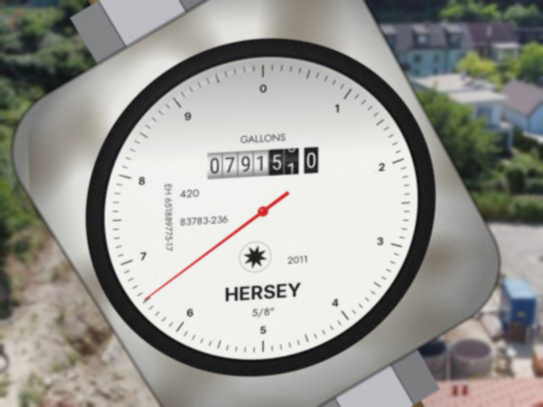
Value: 791506.5 gal
